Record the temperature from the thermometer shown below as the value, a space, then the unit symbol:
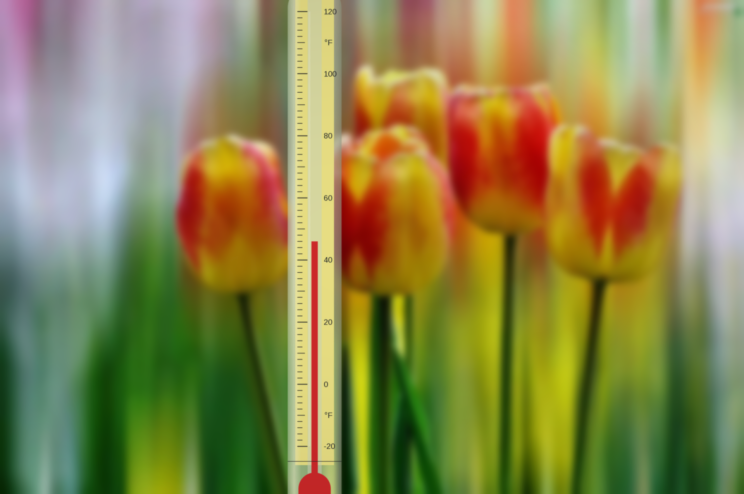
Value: 46 °F
